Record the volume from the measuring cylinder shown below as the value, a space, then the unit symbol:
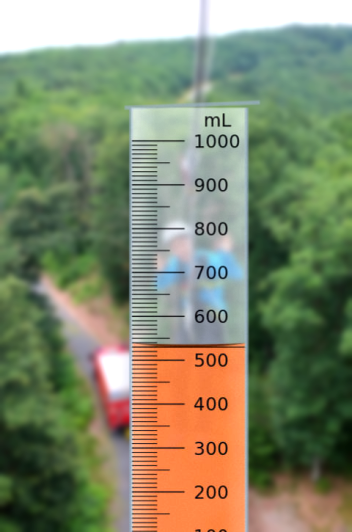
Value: 530 mL
